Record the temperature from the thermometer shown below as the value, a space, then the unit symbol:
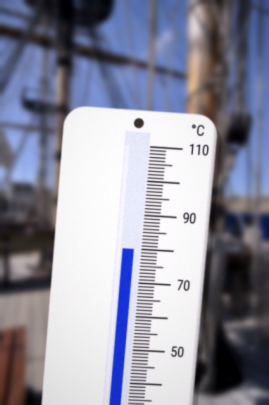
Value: 80 °C
